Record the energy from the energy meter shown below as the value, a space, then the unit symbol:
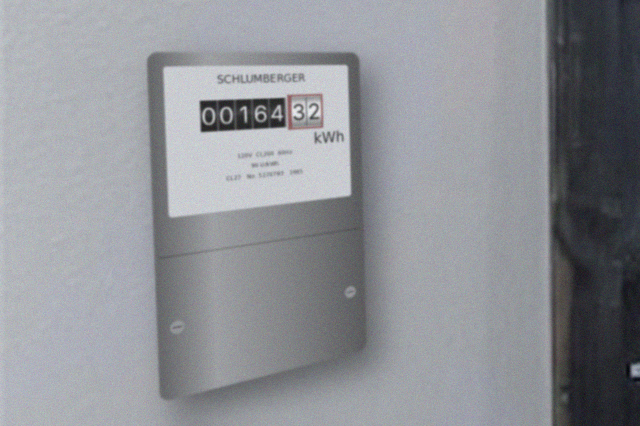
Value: 164.32 kWh
